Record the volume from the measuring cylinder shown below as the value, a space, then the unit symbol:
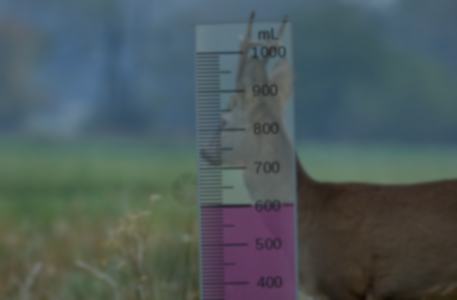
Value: 600 mL
